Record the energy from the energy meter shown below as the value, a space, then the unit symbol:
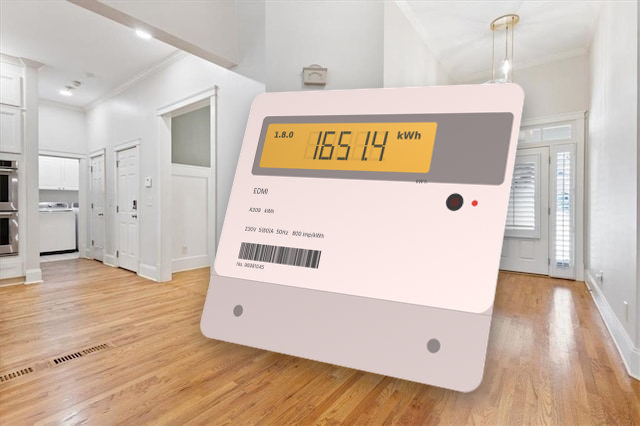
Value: 1651.4 kWh
